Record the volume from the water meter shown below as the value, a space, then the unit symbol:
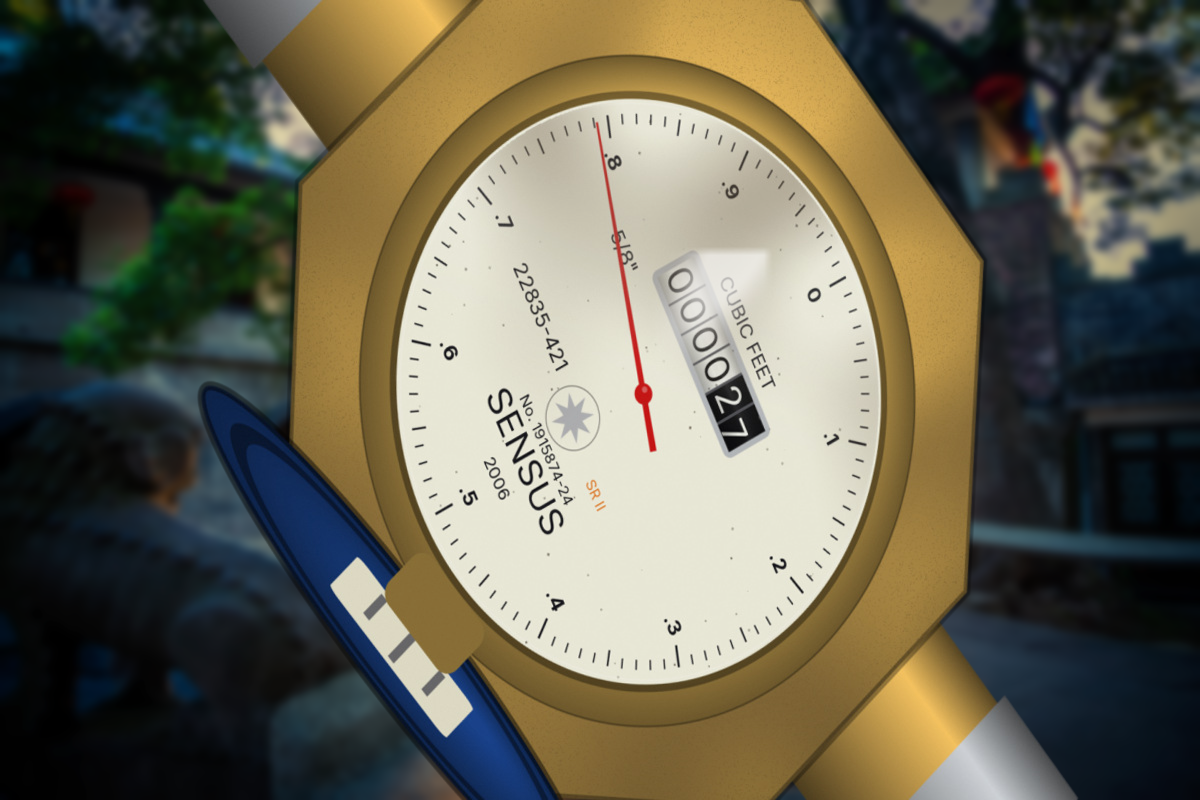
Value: 26.79 ft³
